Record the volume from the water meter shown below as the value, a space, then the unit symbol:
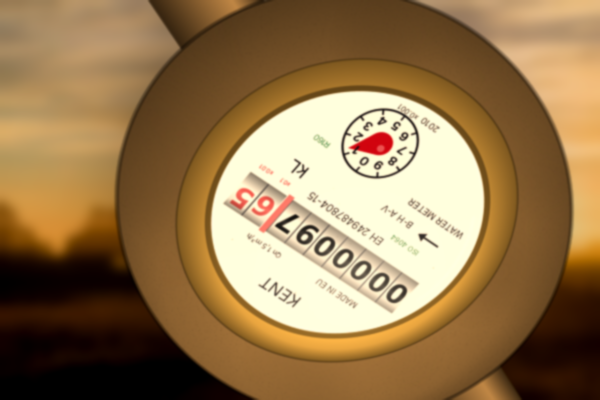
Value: 97.651 kL
